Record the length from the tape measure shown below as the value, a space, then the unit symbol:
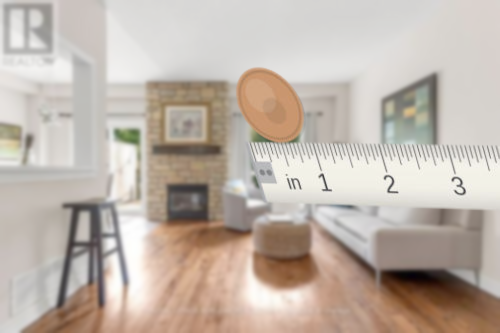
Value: 1 in
